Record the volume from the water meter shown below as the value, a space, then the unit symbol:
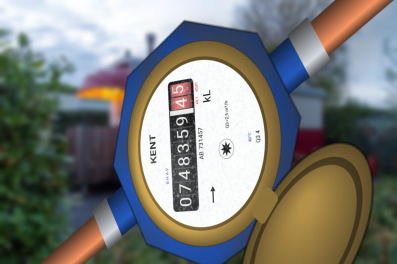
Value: 748359.45 kL
